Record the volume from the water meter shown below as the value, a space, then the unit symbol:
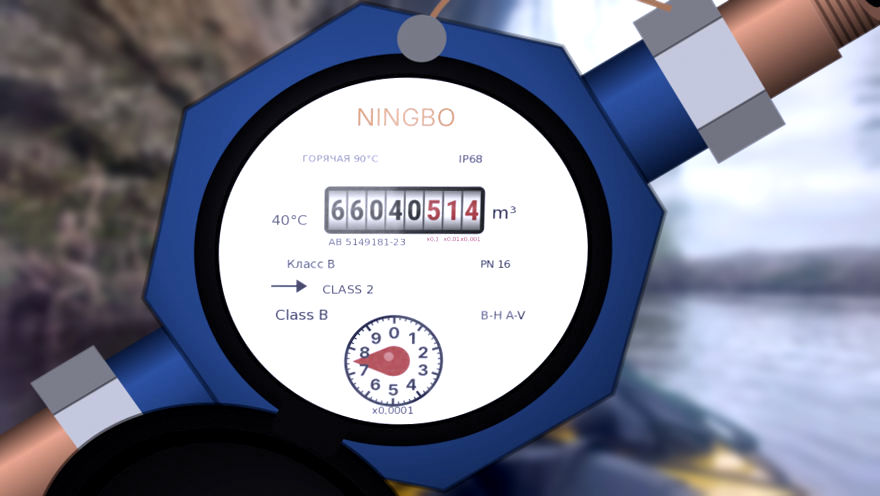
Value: 66040.5147 m³
